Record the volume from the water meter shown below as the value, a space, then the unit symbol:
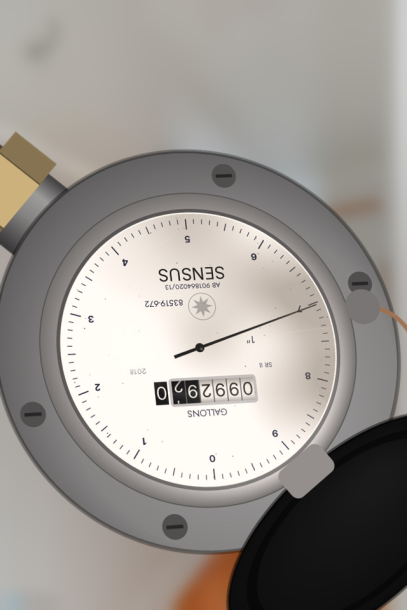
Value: 992917.0 gal
